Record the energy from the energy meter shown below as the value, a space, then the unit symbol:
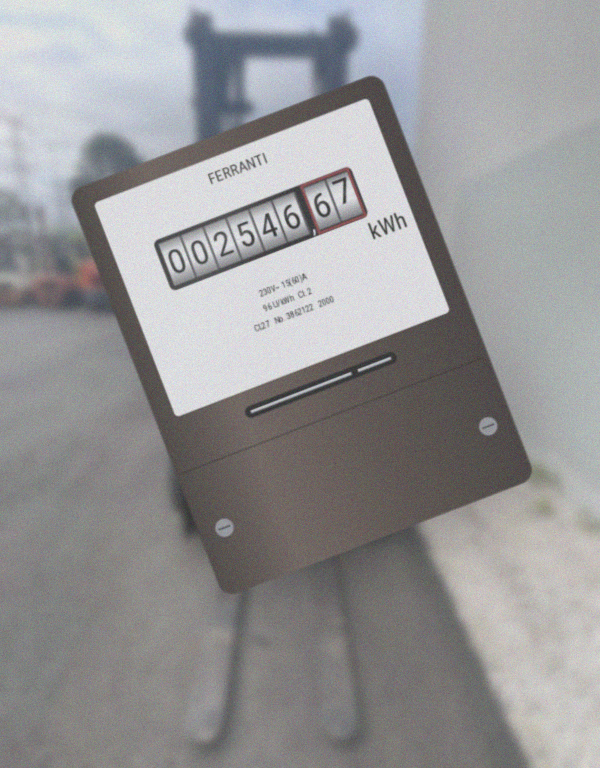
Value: 2546.67 kWh
